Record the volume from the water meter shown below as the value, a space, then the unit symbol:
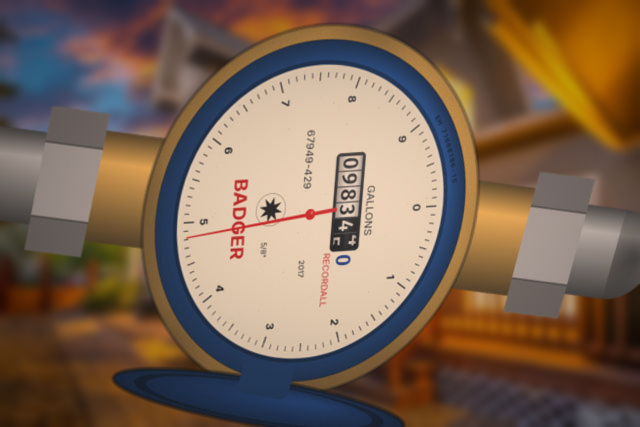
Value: 983444.8 gal
